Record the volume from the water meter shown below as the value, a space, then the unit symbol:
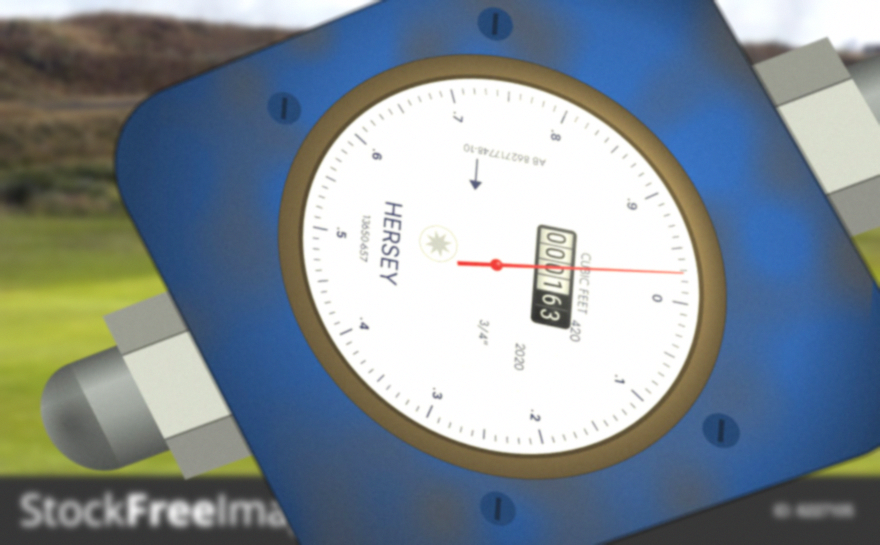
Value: 162.97 ft³
